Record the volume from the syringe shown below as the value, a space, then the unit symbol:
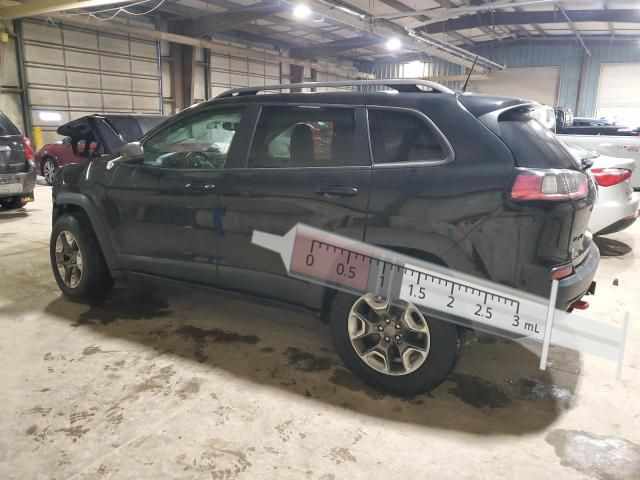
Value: 0.8 mL
